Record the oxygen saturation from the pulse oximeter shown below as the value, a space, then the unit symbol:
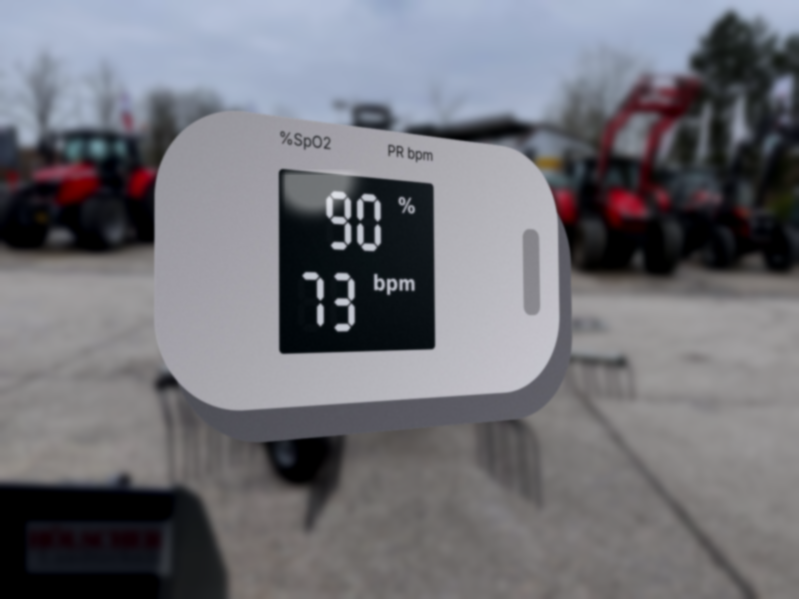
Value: 90 %
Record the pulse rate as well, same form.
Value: 73 bpm
